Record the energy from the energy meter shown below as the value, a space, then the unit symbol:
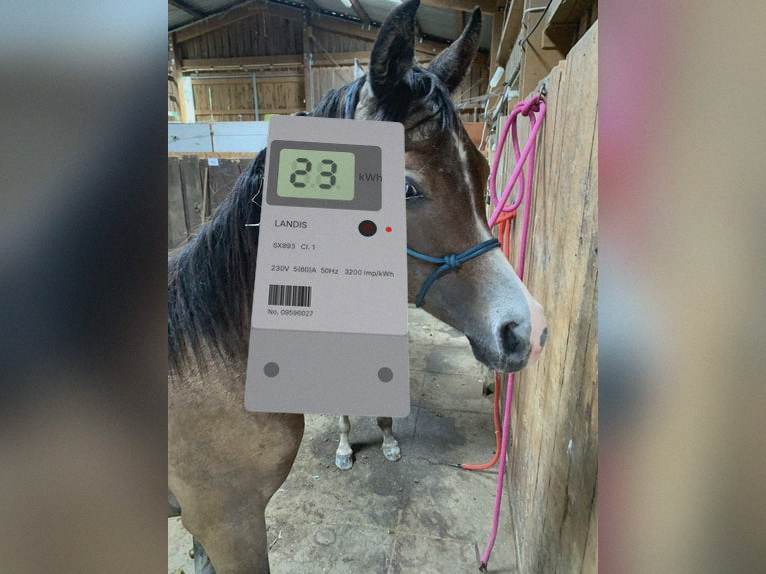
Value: 23 kWh
